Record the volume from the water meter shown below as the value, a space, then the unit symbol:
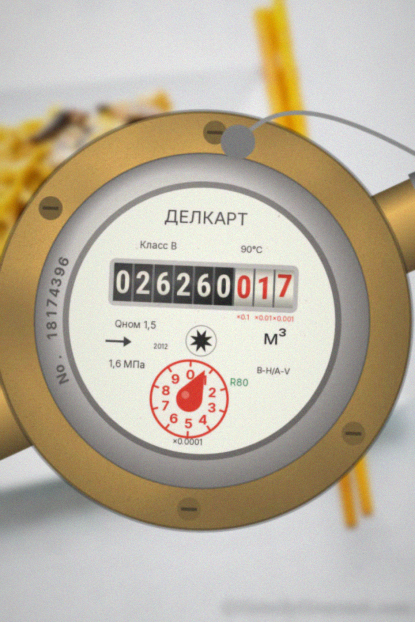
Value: 26260.0170 m³
